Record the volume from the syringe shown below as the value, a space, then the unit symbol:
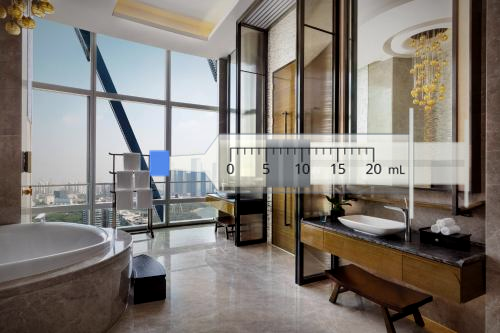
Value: 5 mL
